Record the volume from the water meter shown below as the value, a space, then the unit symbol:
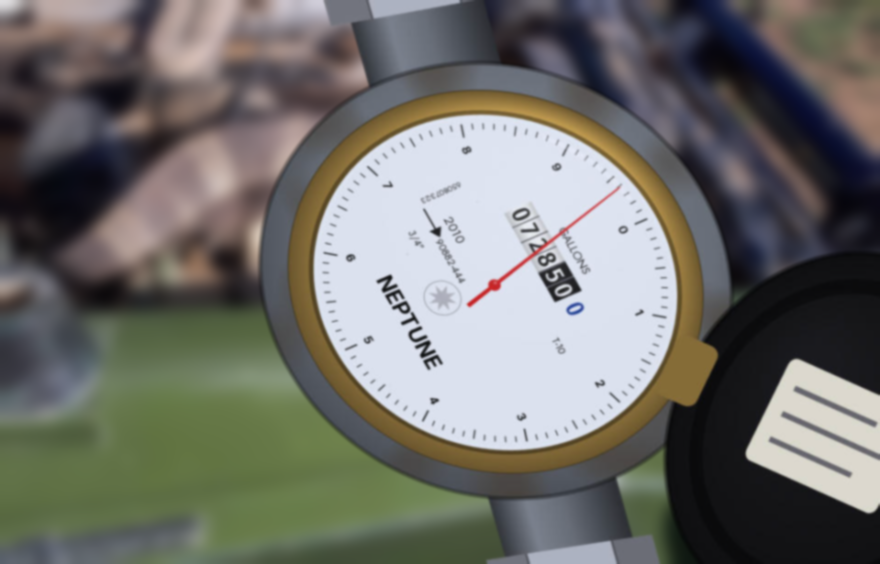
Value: 728499.6 gal
